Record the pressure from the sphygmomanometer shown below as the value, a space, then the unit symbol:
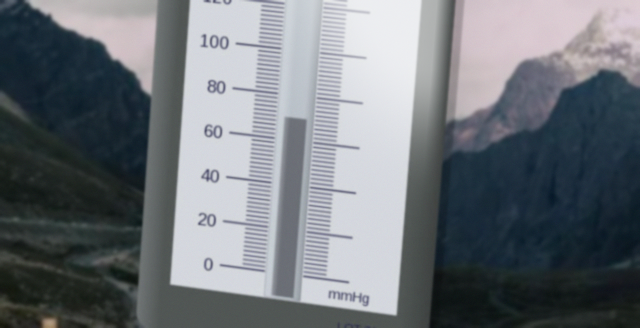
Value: 70 mmHg
